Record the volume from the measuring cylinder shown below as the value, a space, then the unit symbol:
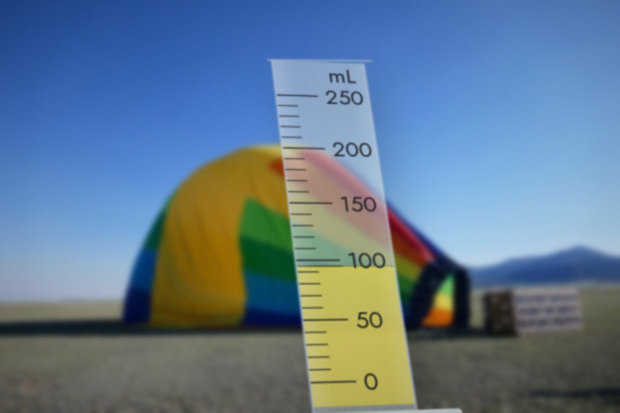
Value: 95 mL
